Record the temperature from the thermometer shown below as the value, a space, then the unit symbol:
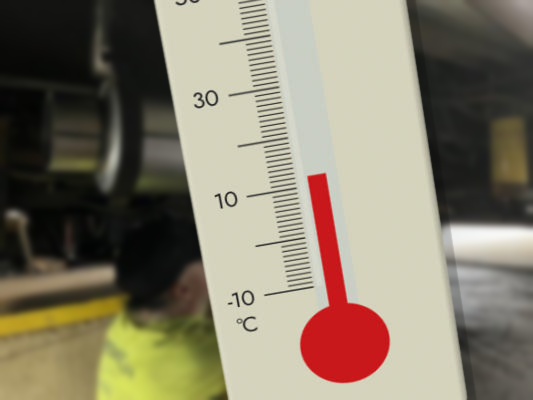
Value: 12 °C
